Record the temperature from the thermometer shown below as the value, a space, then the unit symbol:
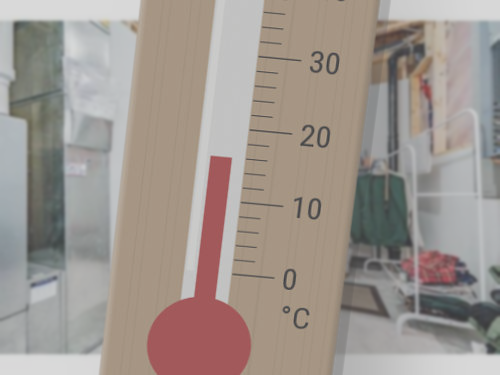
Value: 16 °C
